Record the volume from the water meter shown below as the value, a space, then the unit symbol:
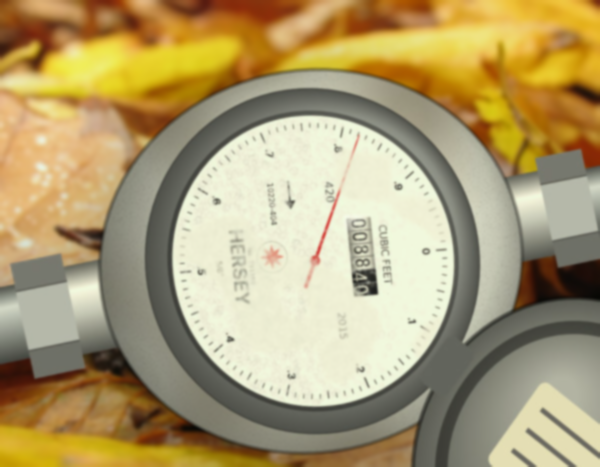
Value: 8839.82 ft³
